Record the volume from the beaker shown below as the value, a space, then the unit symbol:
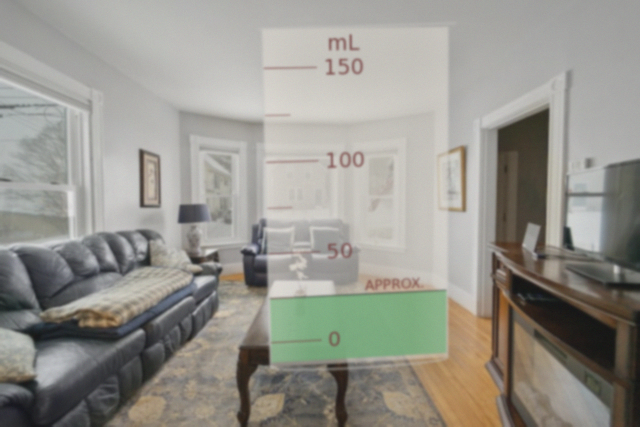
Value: 25 mL
